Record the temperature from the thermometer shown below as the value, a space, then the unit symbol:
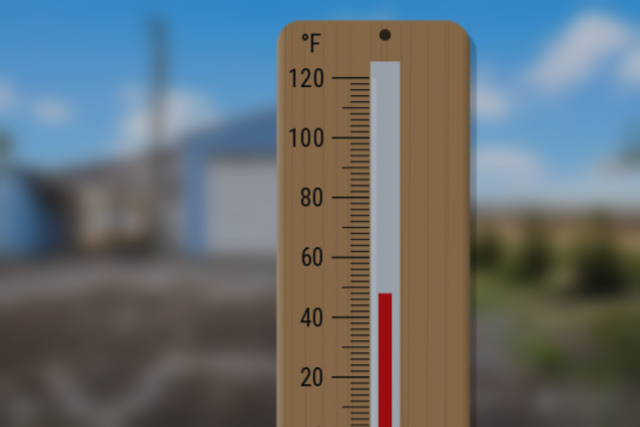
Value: 48 °F
